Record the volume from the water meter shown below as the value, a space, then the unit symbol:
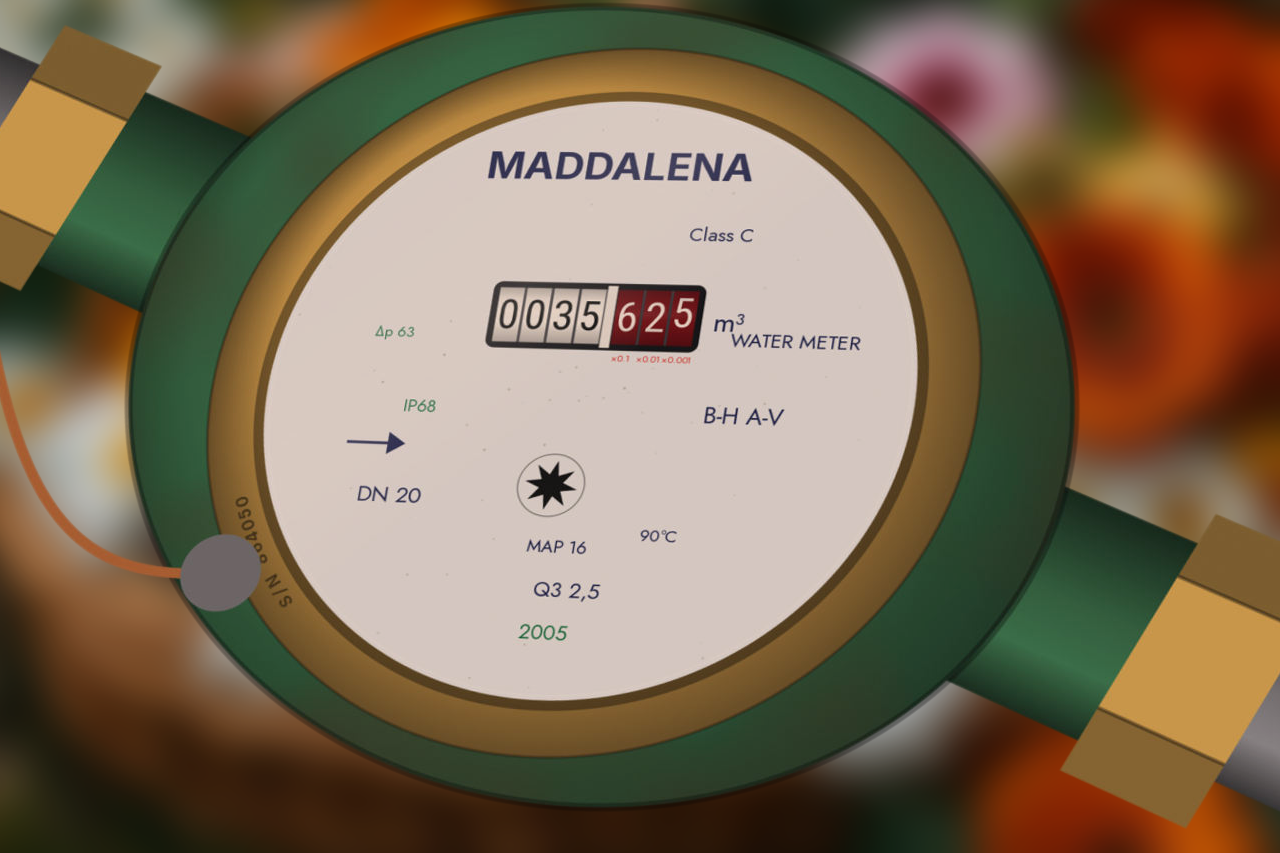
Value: 35.625 m³
